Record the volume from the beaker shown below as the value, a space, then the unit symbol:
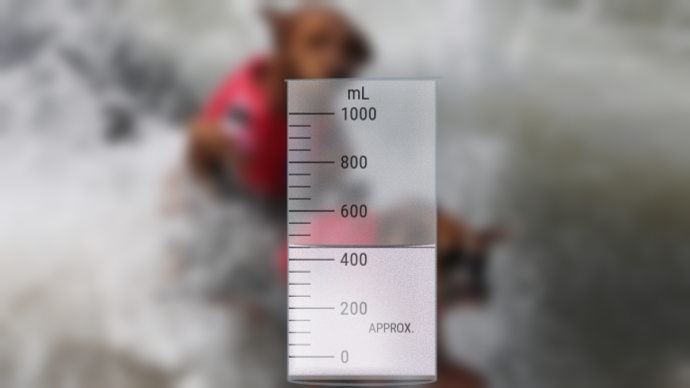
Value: 450 mL
